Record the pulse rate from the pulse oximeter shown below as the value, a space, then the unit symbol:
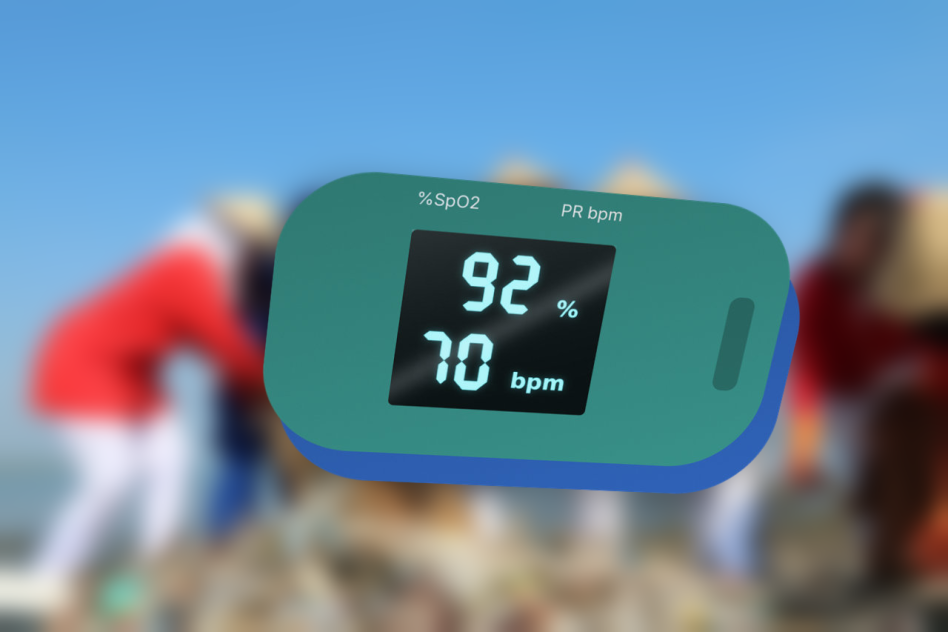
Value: 70 bpm
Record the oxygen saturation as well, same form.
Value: 92 %
